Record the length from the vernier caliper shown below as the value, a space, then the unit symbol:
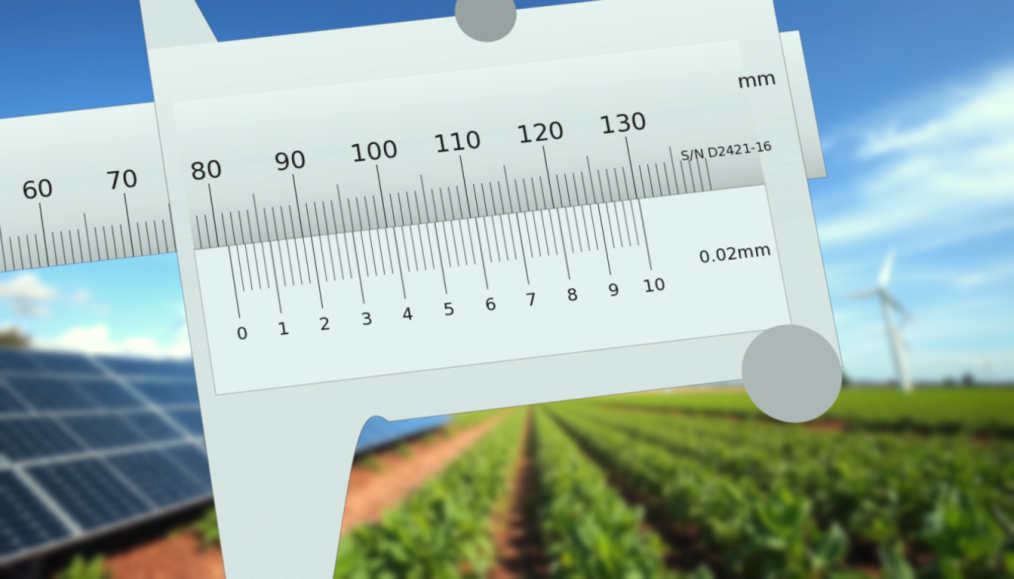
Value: 81.2 mm
